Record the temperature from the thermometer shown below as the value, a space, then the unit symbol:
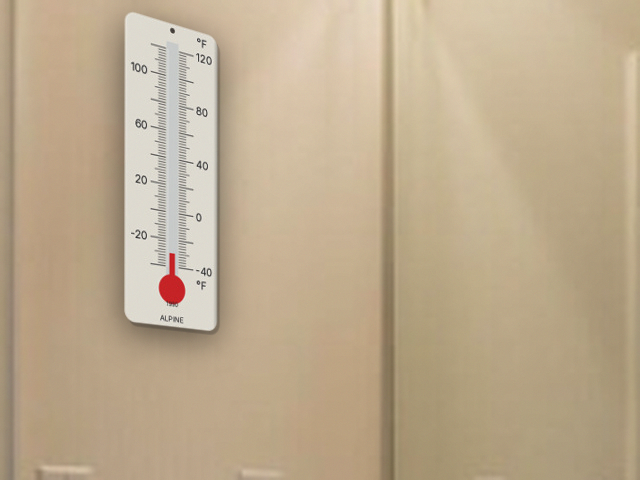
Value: -30 °F
